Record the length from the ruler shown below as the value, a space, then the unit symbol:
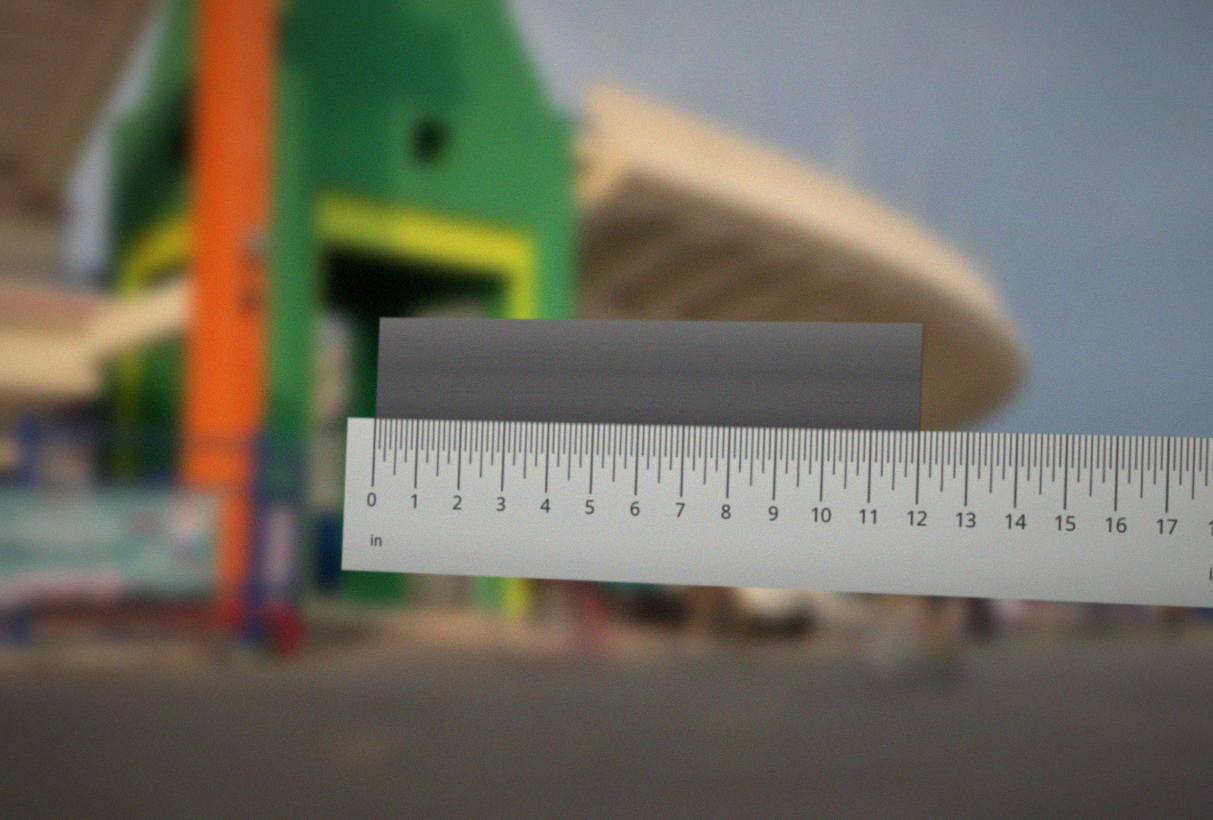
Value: 12 in
